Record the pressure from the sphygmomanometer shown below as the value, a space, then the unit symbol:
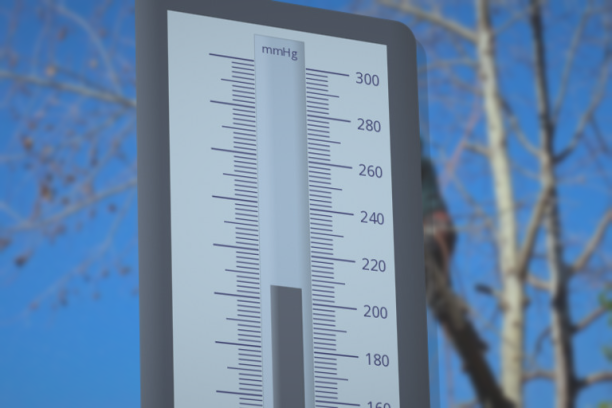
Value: 206 mmHg
